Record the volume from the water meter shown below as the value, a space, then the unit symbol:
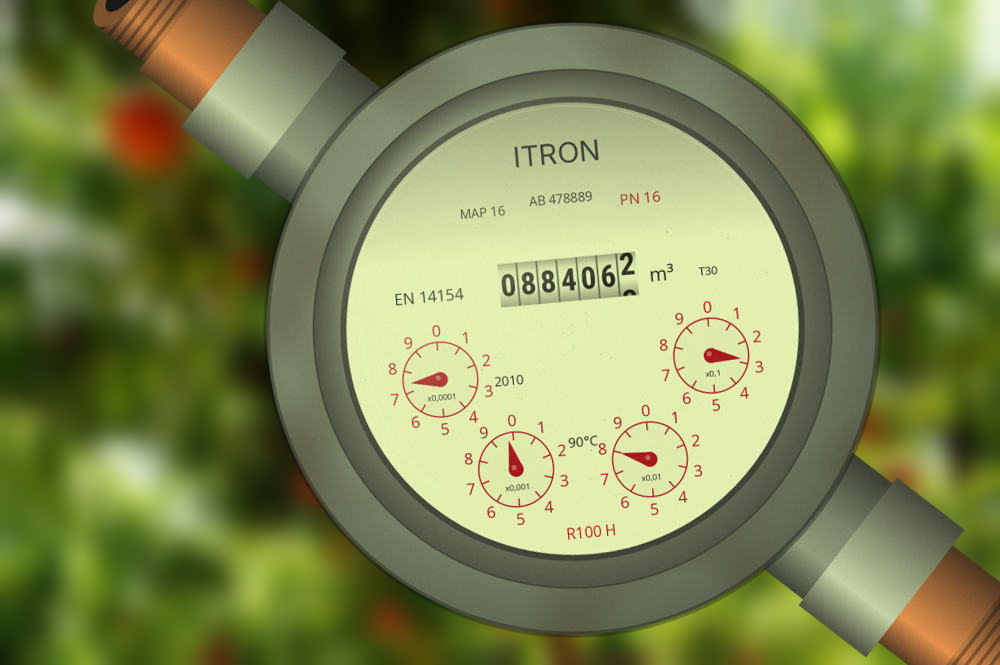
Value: 884062.2797 m³
